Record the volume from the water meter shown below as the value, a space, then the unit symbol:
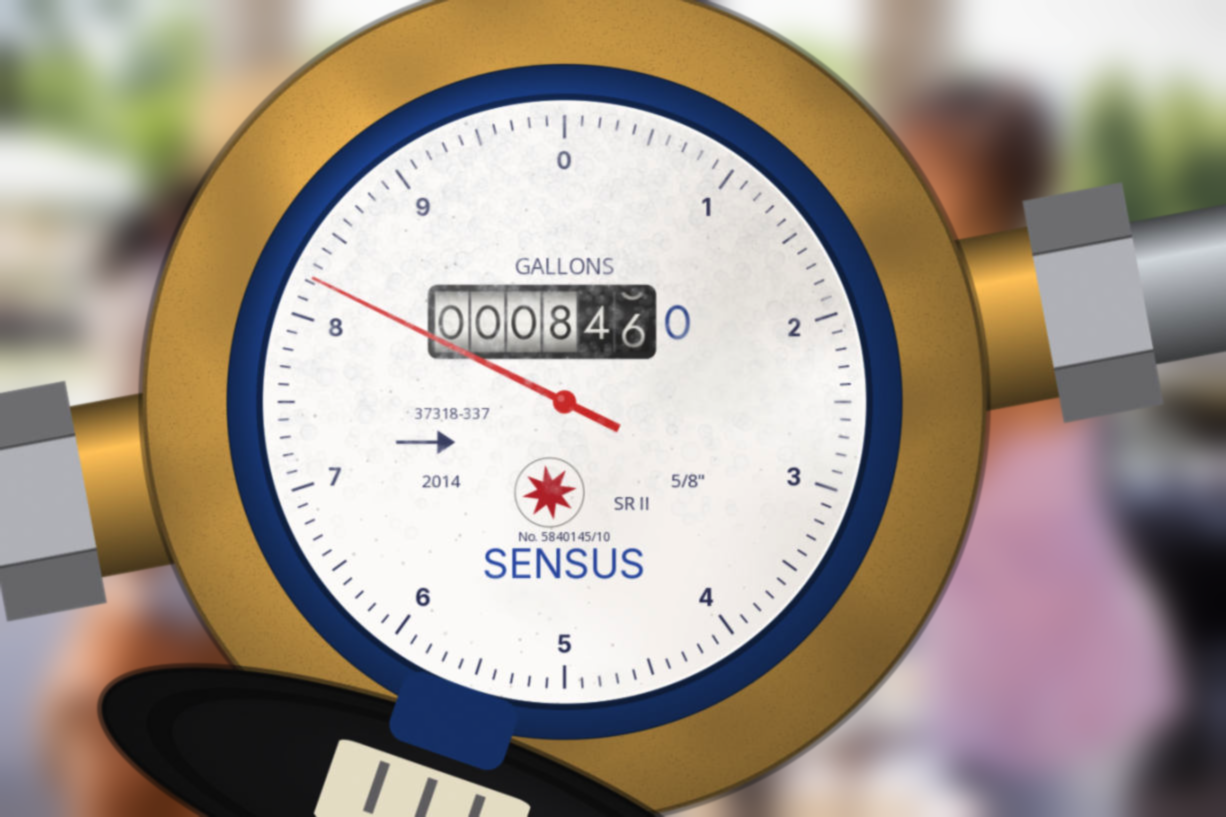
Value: 8458.2 gal
